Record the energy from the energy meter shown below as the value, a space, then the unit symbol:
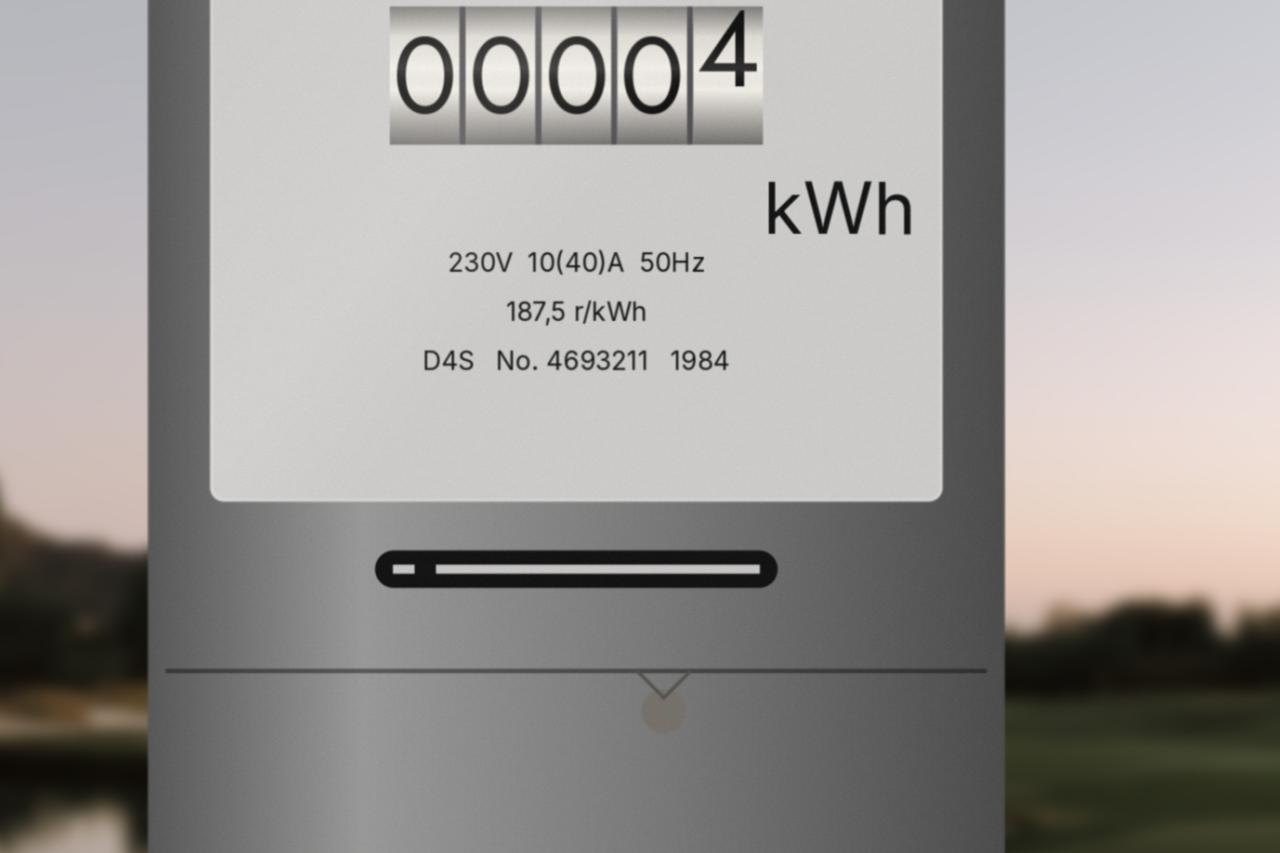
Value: 4 kWh
